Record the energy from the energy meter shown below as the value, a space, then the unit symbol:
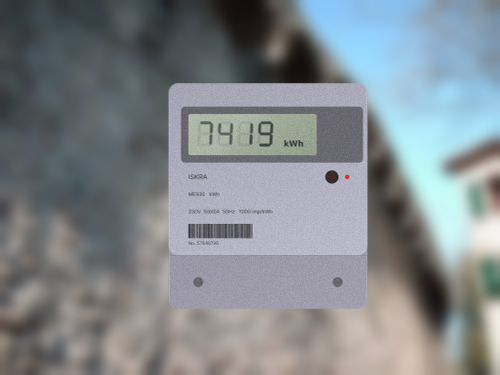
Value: 7419 kWh
